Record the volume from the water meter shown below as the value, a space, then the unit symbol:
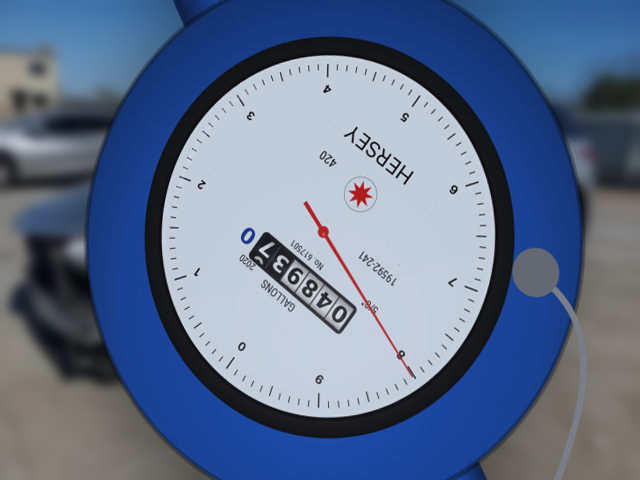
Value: 489368.0 gal
